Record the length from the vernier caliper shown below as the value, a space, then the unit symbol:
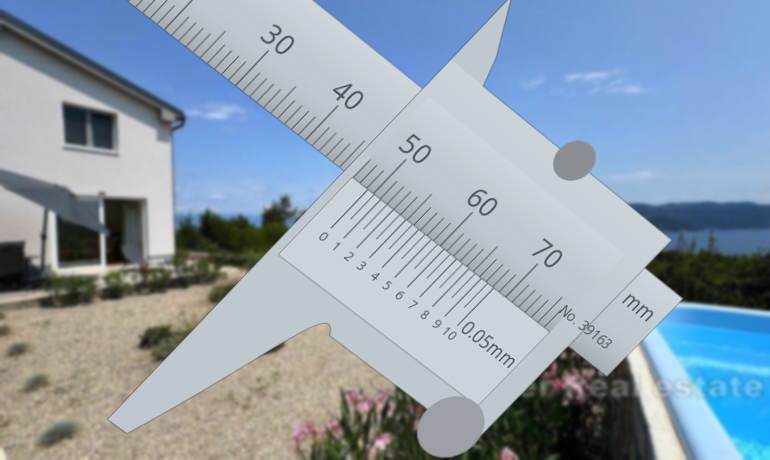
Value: 49.2 mm
